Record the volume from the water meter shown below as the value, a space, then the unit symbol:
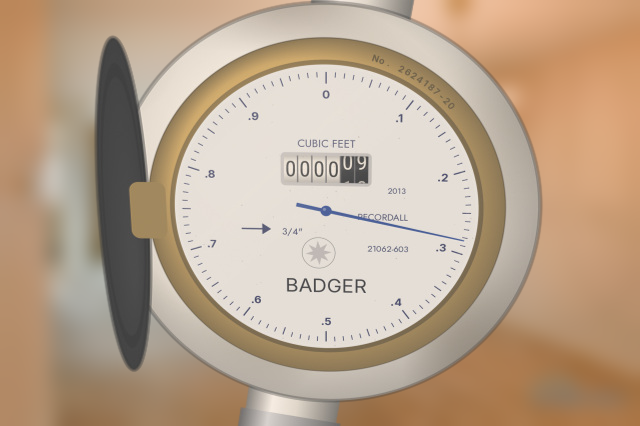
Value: 9.28 ft³
